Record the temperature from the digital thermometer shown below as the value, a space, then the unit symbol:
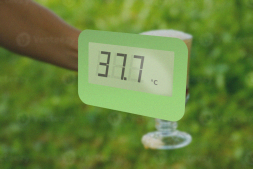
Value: 37.7 °C
